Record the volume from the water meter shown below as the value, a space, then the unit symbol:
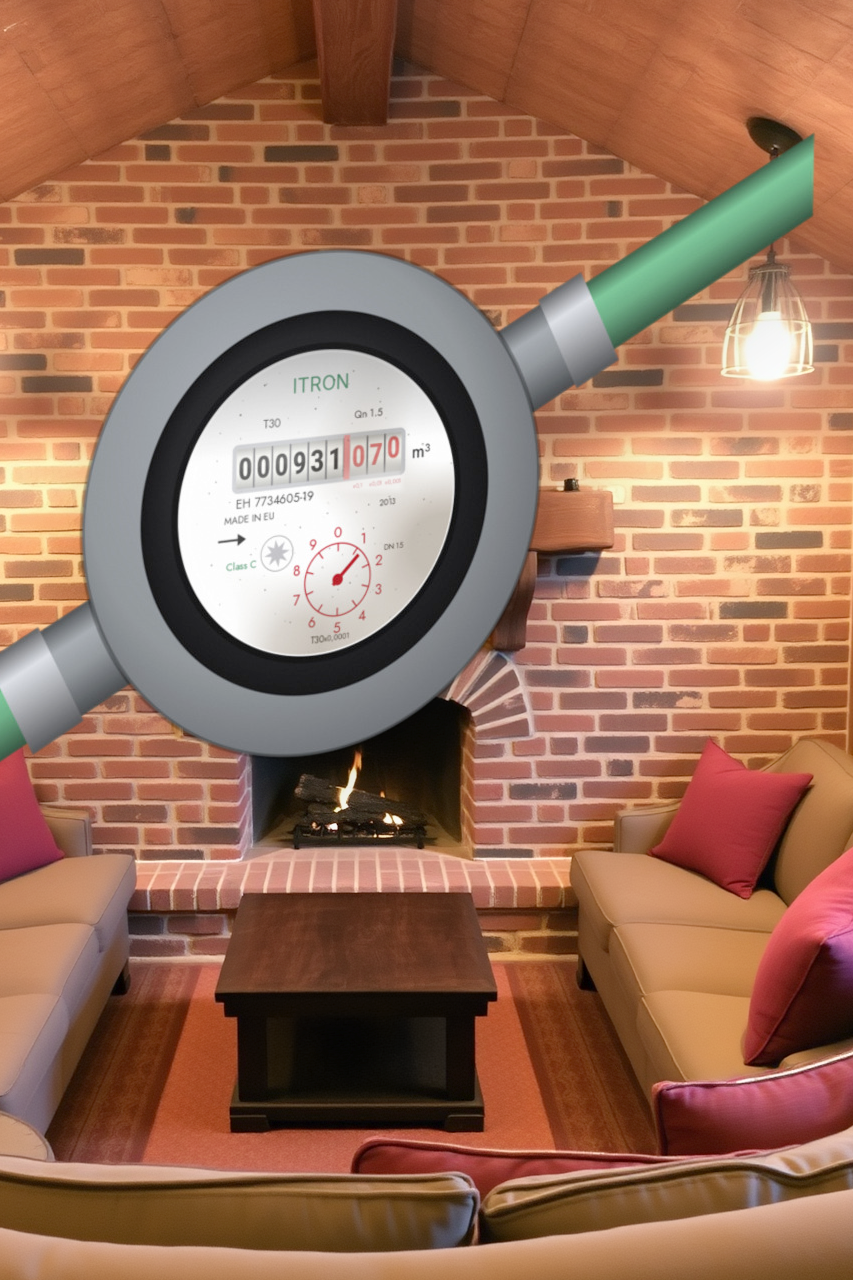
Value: 931.0701 m³
